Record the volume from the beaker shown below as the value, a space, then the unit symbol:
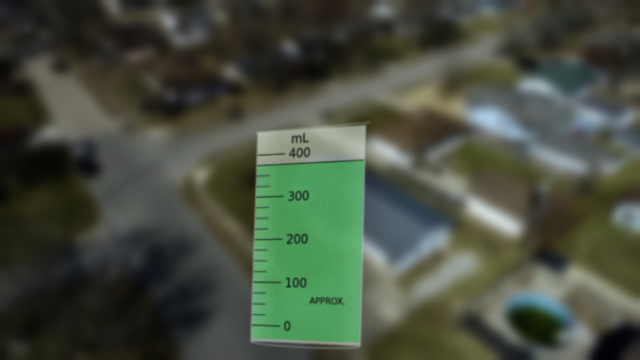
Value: 375 mL
